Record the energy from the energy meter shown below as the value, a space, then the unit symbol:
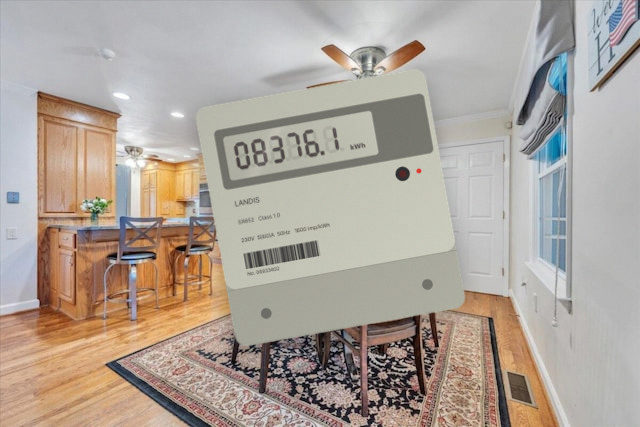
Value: 8376.1 kWh
